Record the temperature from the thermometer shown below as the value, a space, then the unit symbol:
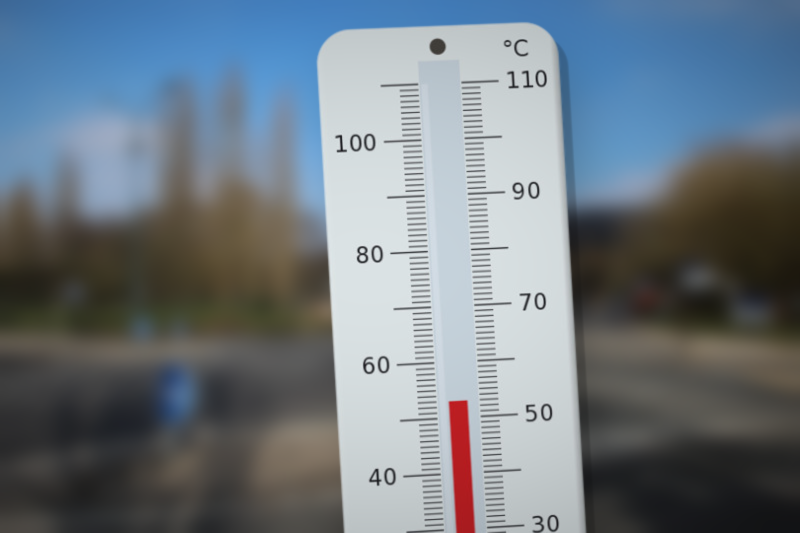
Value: 53 °C
